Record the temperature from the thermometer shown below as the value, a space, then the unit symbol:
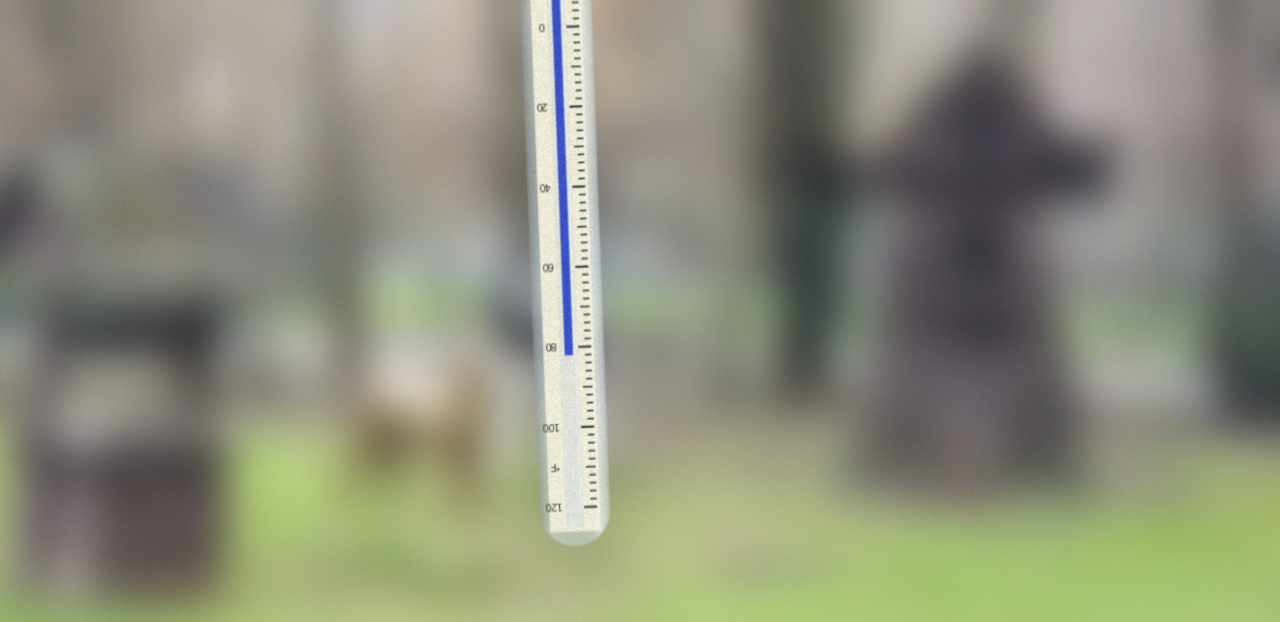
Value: 82 °F
